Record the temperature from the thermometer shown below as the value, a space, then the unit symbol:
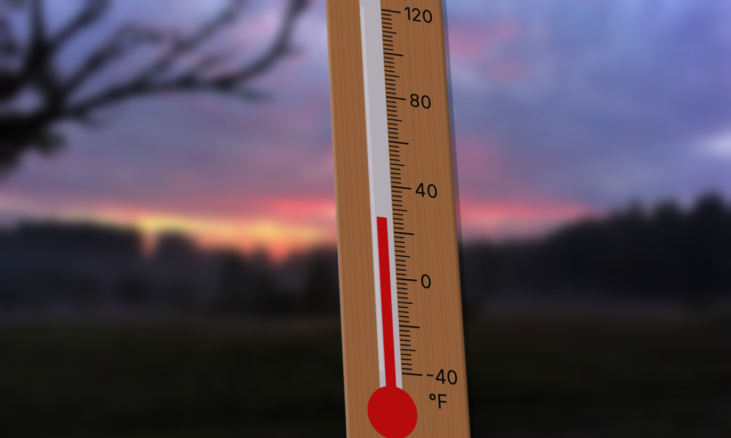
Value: 26 °F
